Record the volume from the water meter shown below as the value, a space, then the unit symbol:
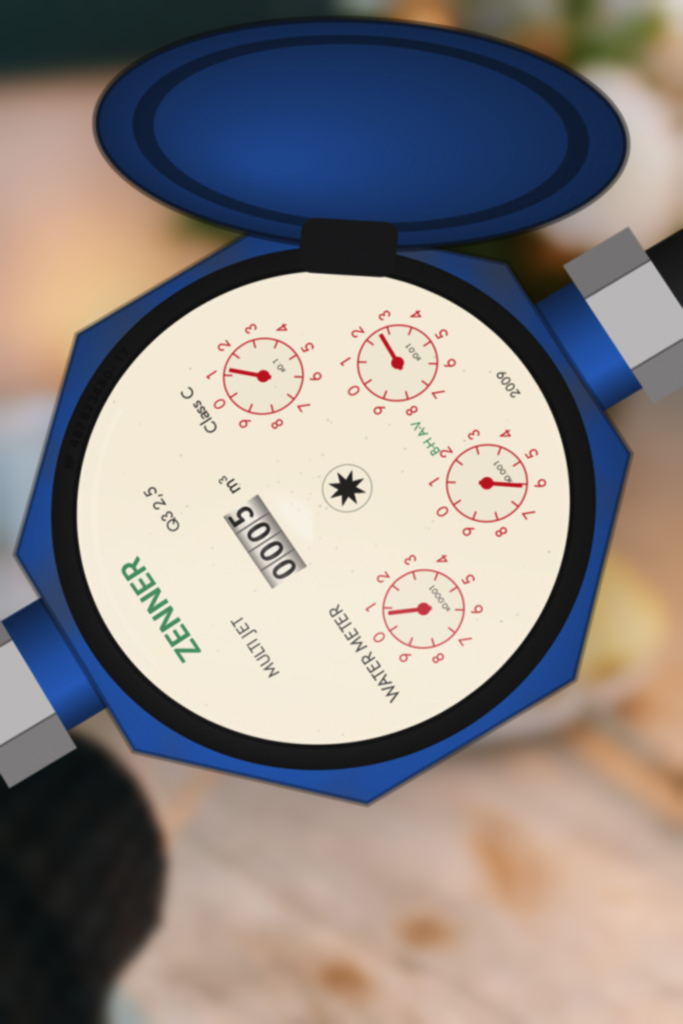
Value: 5.1260 m³
